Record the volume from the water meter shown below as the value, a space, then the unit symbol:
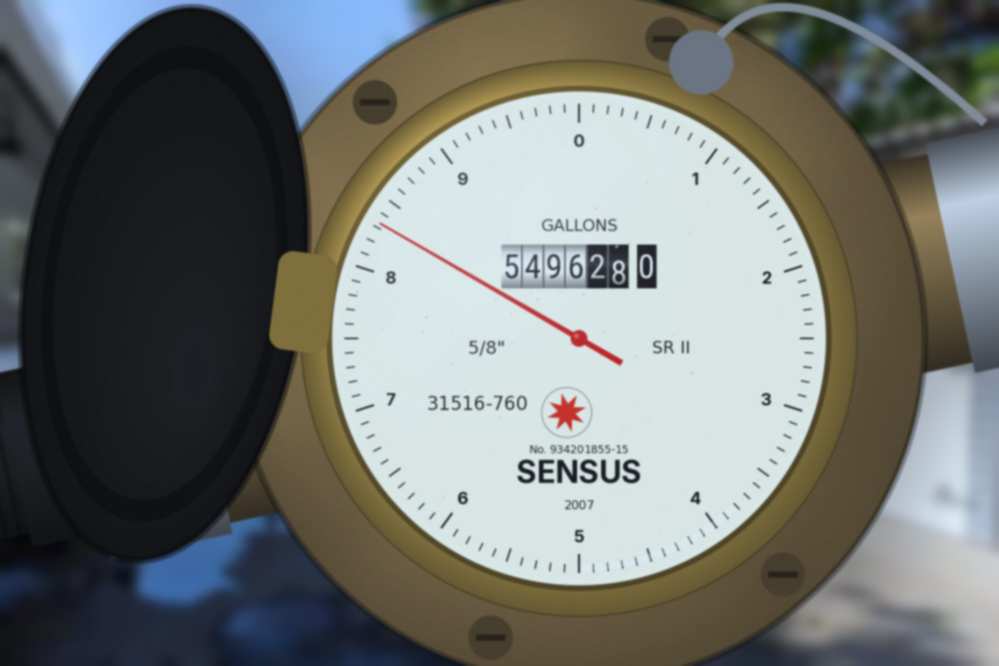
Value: 5496278.3 gal
